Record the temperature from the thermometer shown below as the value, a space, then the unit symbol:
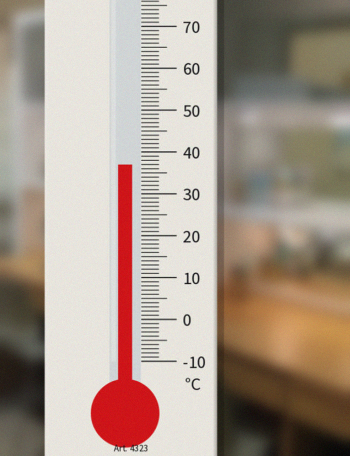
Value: 37 °C
